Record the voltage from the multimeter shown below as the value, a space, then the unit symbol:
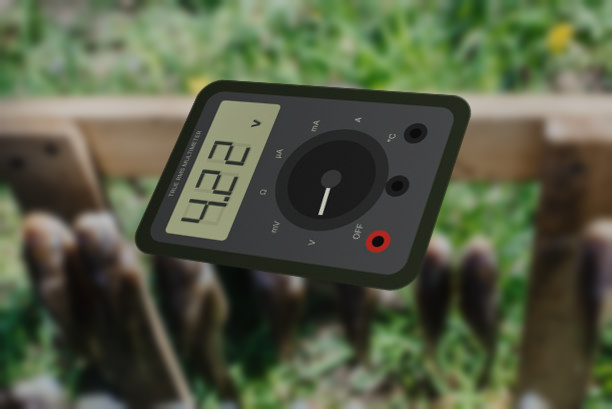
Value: 4.22 V
